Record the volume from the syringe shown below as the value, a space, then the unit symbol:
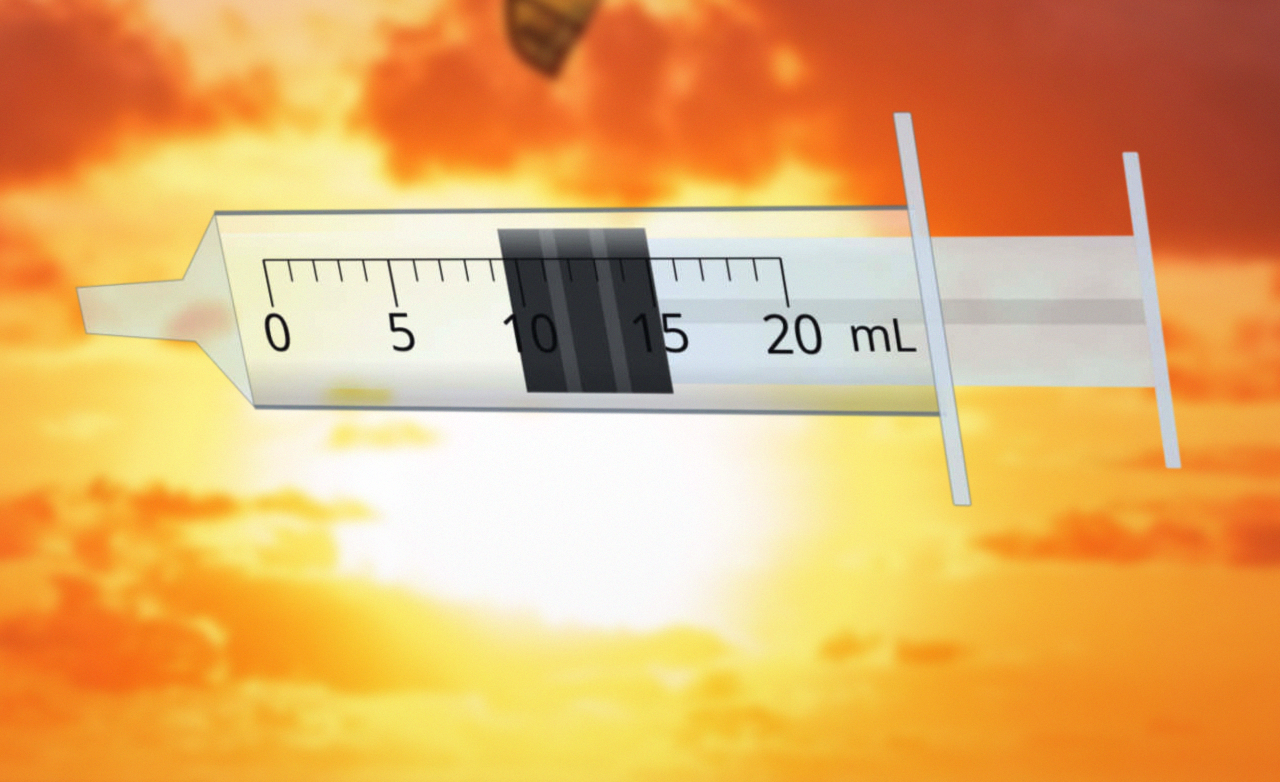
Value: 9.5 mL
